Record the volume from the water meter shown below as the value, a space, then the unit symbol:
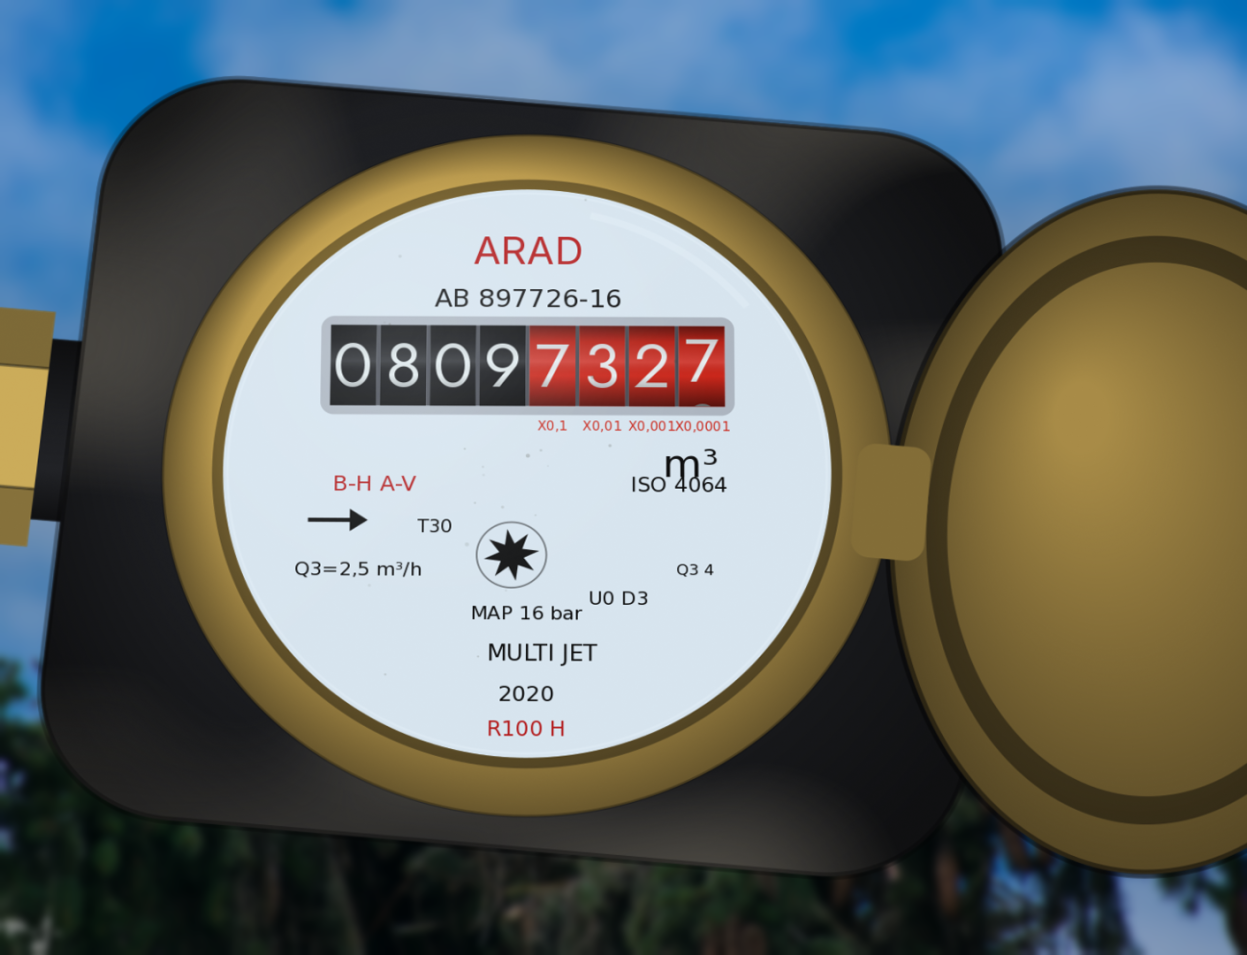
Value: 809.7327 m³
